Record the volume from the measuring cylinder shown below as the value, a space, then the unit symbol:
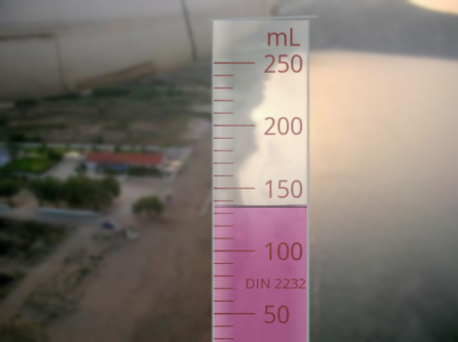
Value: 135 mL
